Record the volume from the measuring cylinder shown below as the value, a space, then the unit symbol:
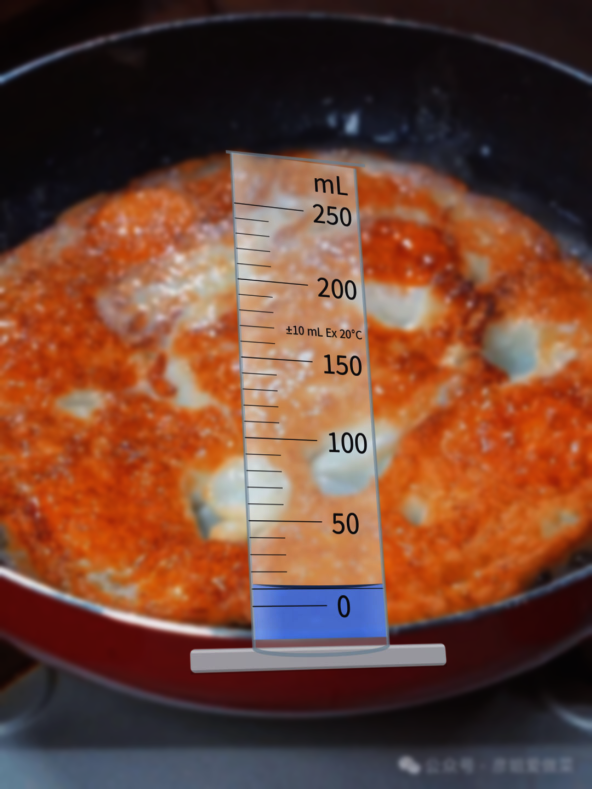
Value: 10 mL
